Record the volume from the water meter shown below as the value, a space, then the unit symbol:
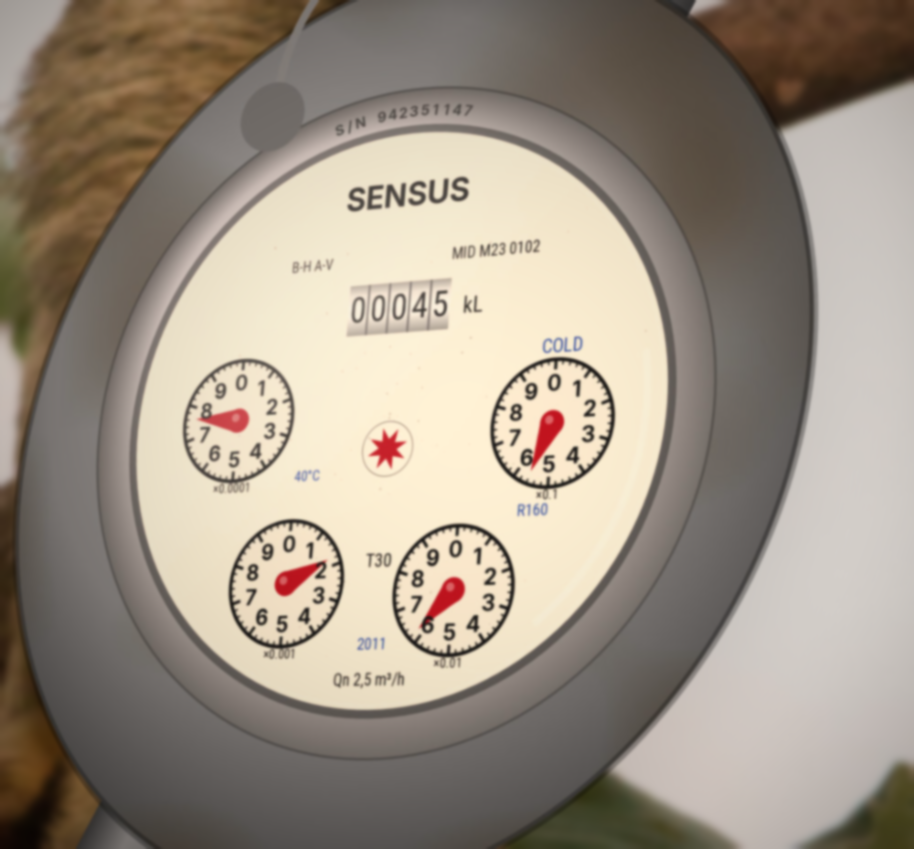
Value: 45.5617 kL
